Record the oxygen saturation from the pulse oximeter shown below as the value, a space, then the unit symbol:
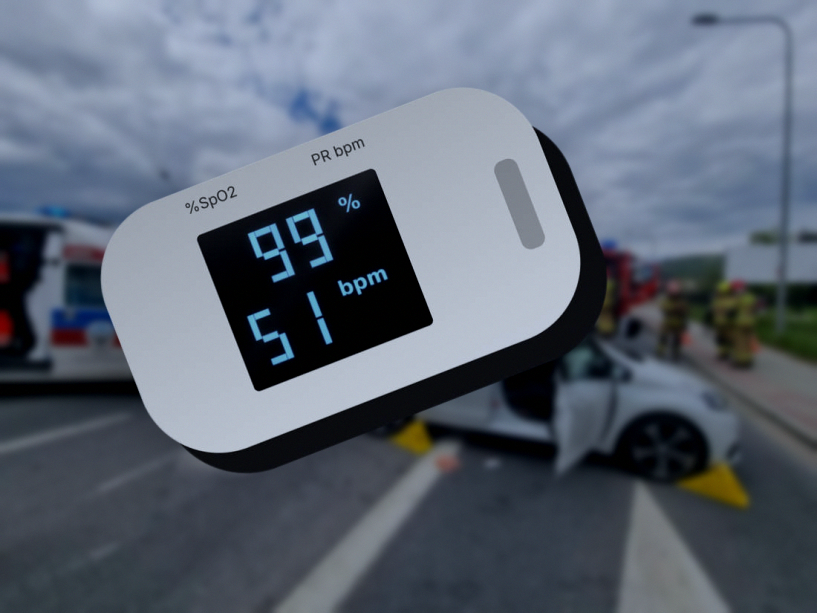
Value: 99 %
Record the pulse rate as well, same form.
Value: 51 bpm
